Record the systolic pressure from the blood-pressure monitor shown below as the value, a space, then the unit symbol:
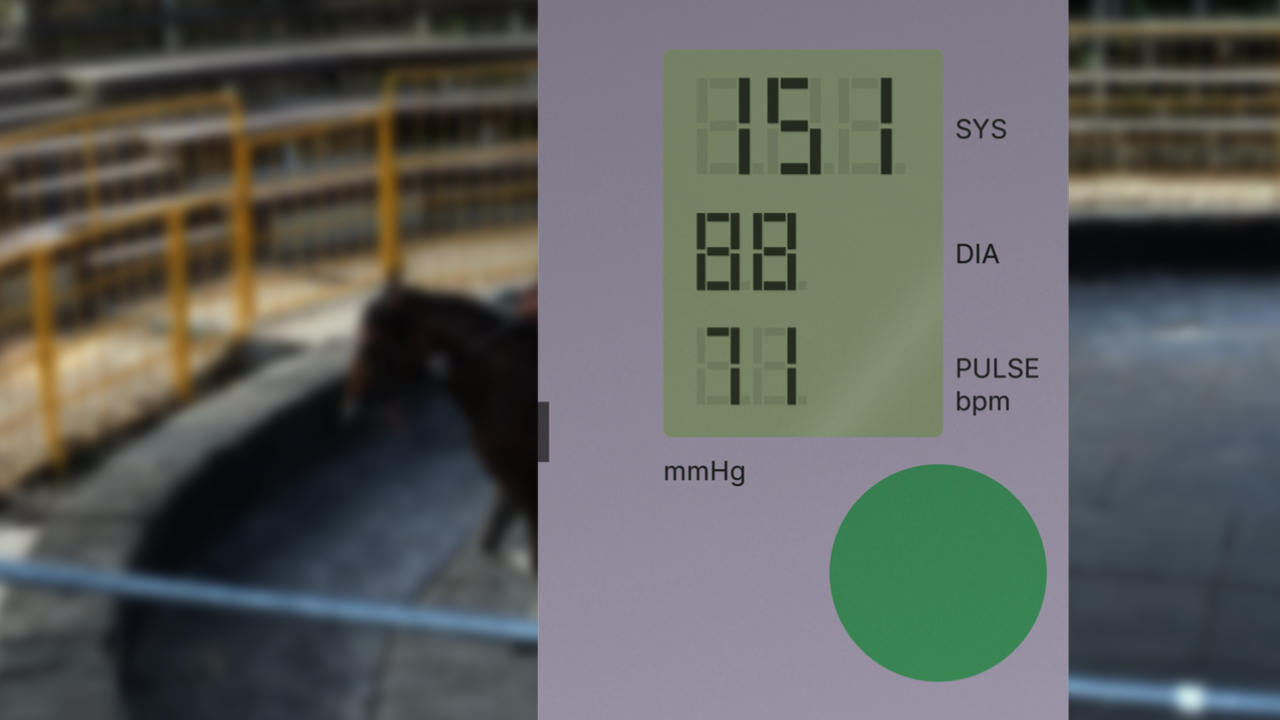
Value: 151 mmHg
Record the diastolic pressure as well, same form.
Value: 88 mmHg
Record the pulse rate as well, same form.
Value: 71 bpm
